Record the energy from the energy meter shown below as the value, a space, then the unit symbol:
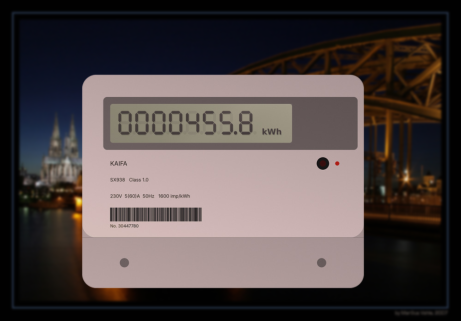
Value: 455.8 kWh
